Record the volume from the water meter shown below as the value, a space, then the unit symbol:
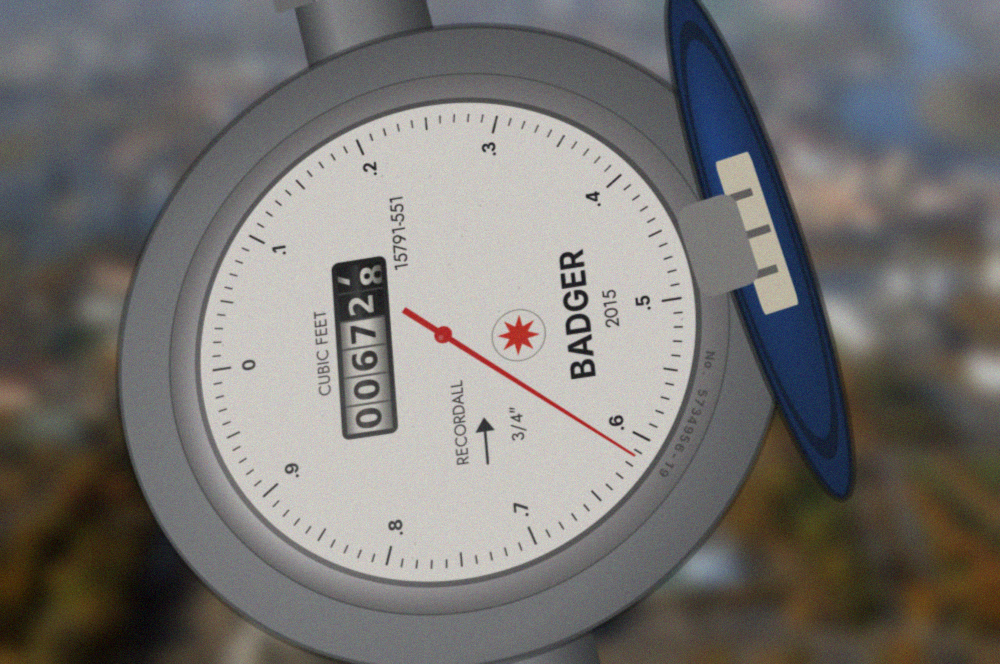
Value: 6727.61 ft³
